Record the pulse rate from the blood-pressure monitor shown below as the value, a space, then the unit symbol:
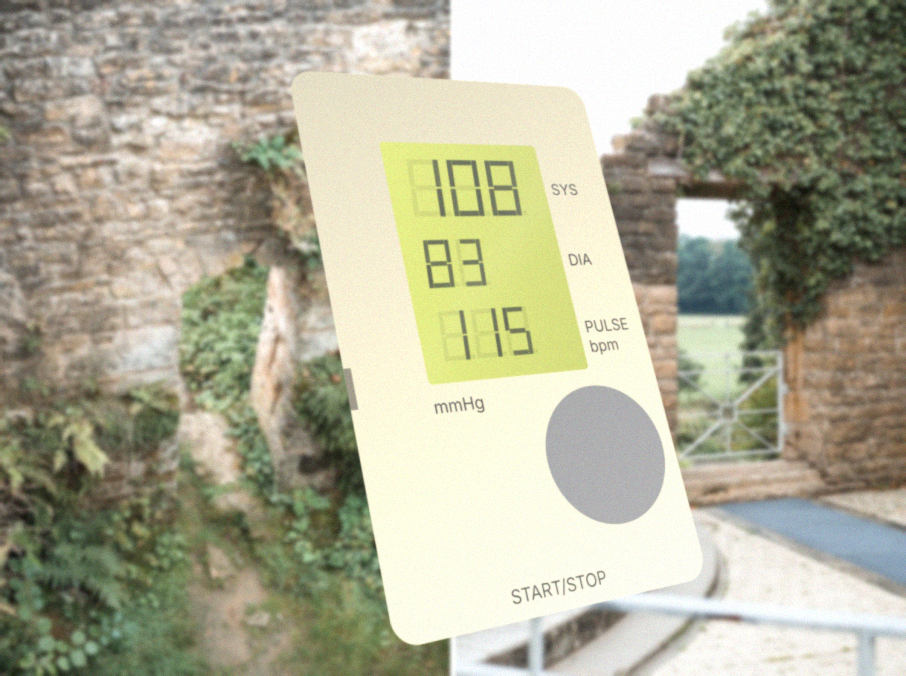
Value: 115 bpm
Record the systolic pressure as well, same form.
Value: 108 mmHg
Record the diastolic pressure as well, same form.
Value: 83 mmHg
